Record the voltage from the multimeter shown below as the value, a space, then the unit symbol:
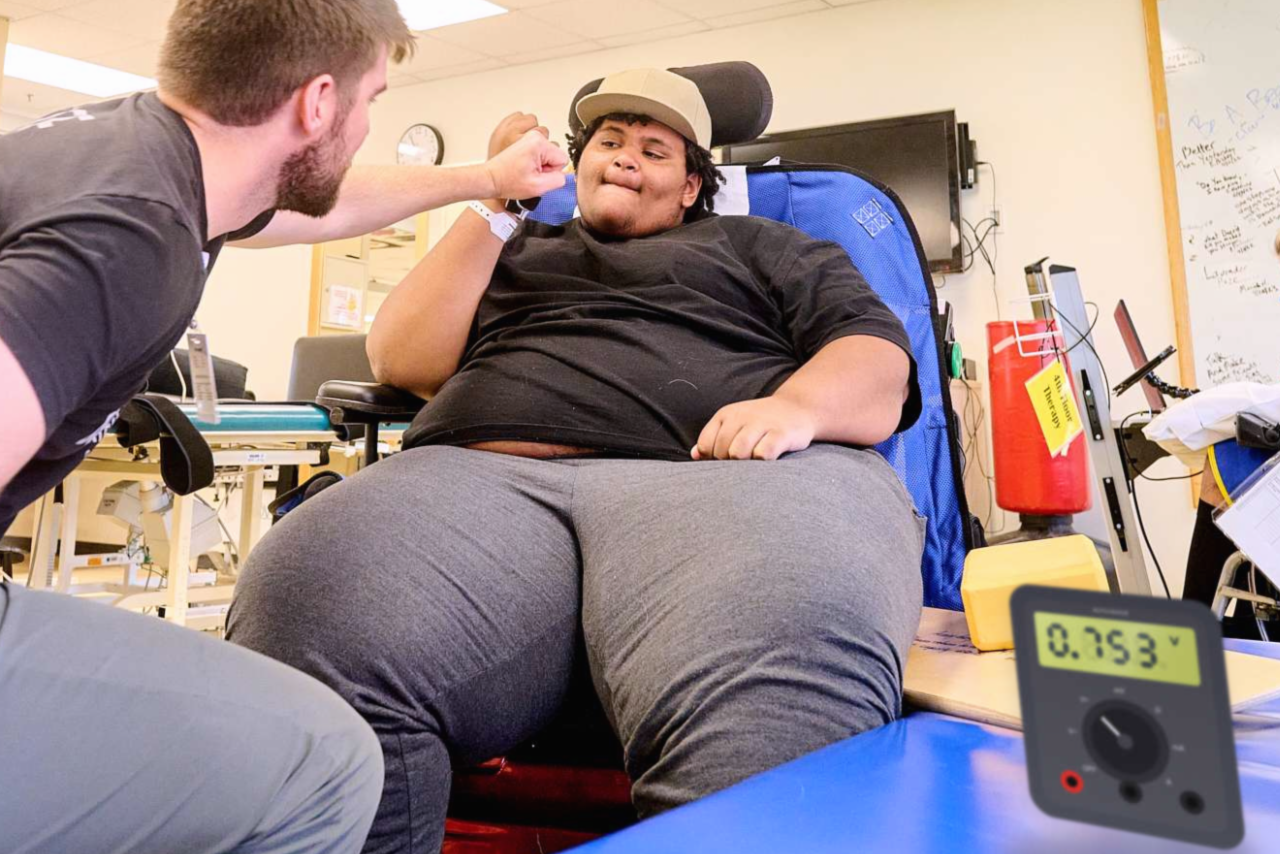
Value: 0.753 V
